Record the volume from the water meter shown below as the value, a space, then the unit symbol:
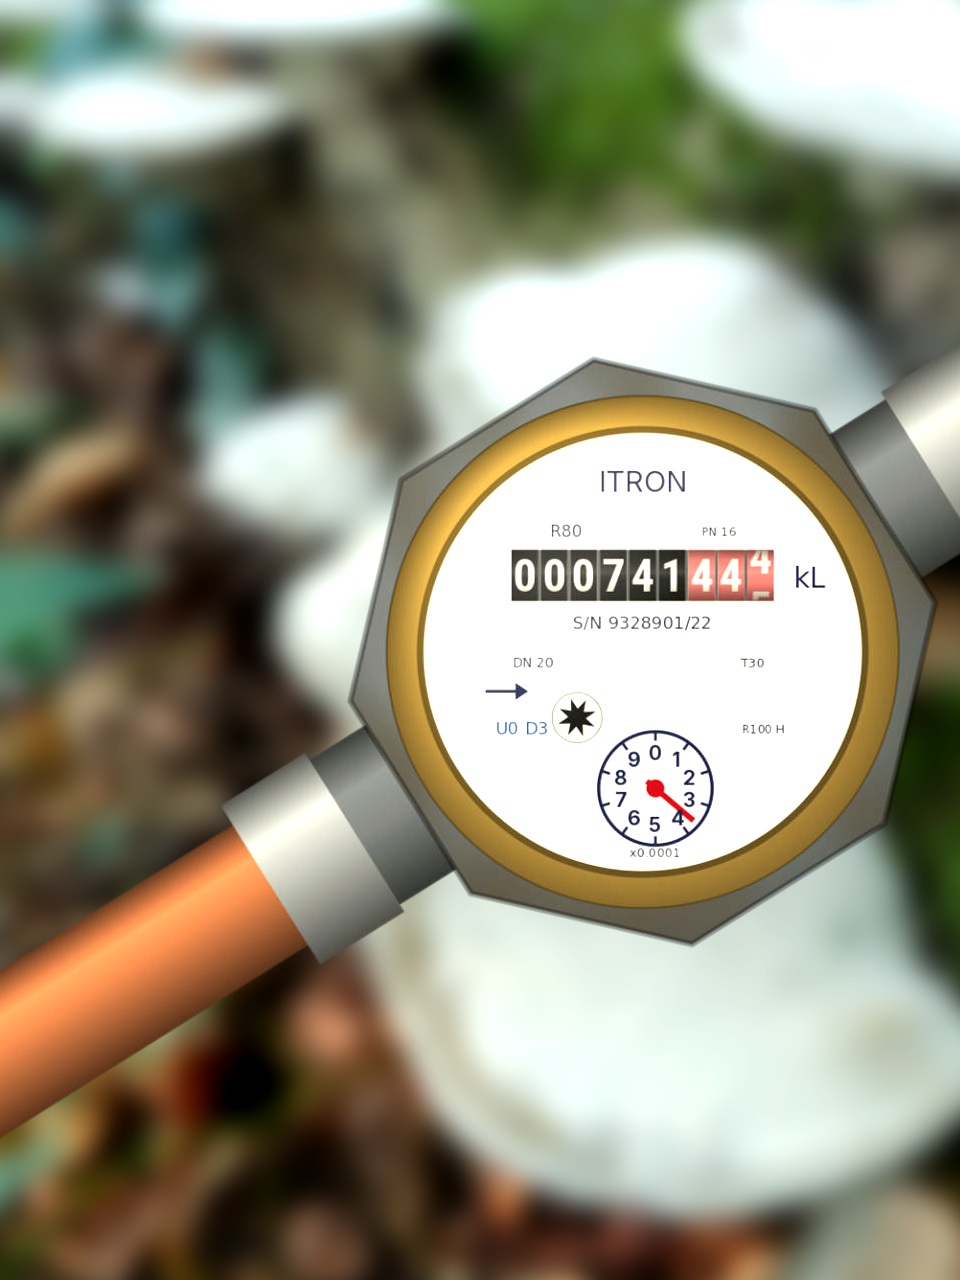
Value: 741.4443 kL
